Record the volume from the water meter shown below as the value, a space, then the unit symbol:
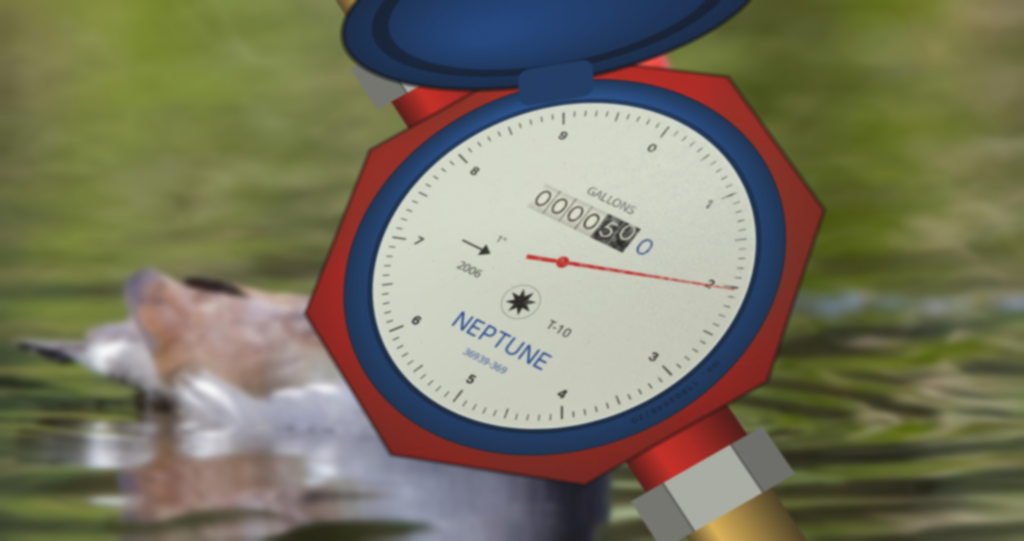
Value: 502.0 gal
